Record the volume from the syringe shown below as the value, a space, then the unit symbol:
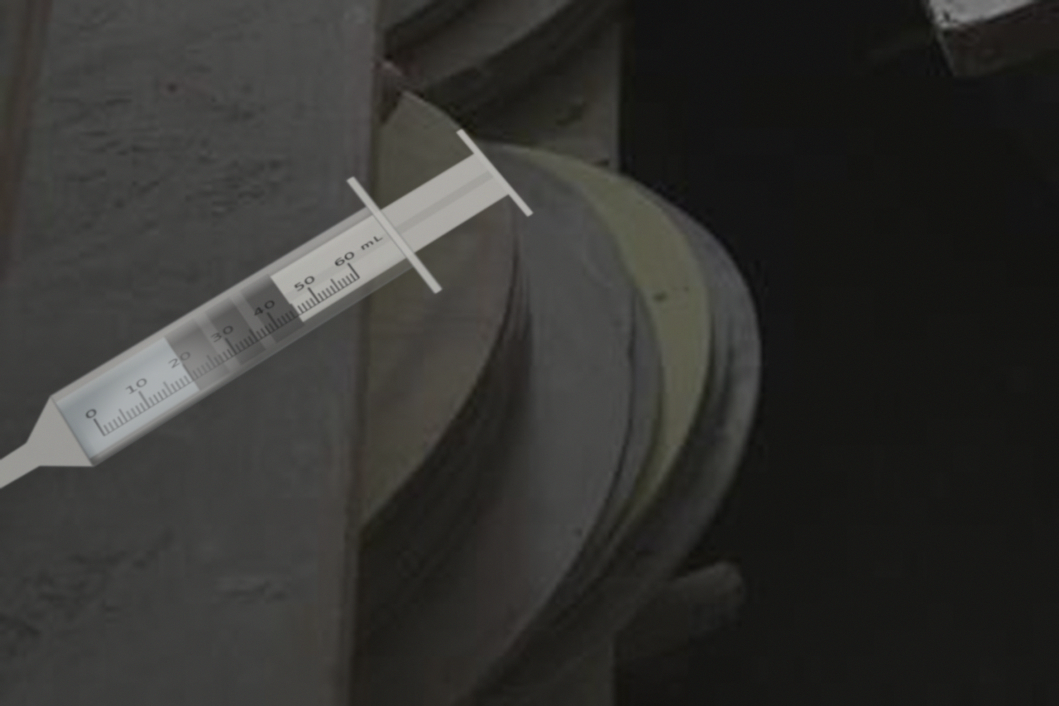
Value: 20 mL
